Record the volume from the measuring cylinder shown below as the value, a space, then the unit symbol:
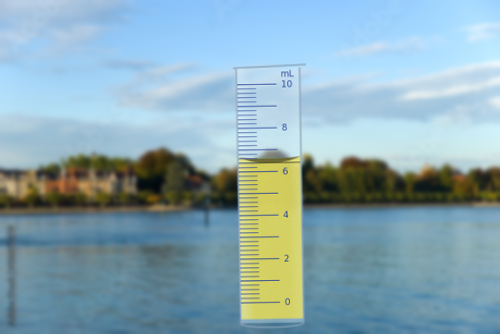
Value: 6.4 mL
